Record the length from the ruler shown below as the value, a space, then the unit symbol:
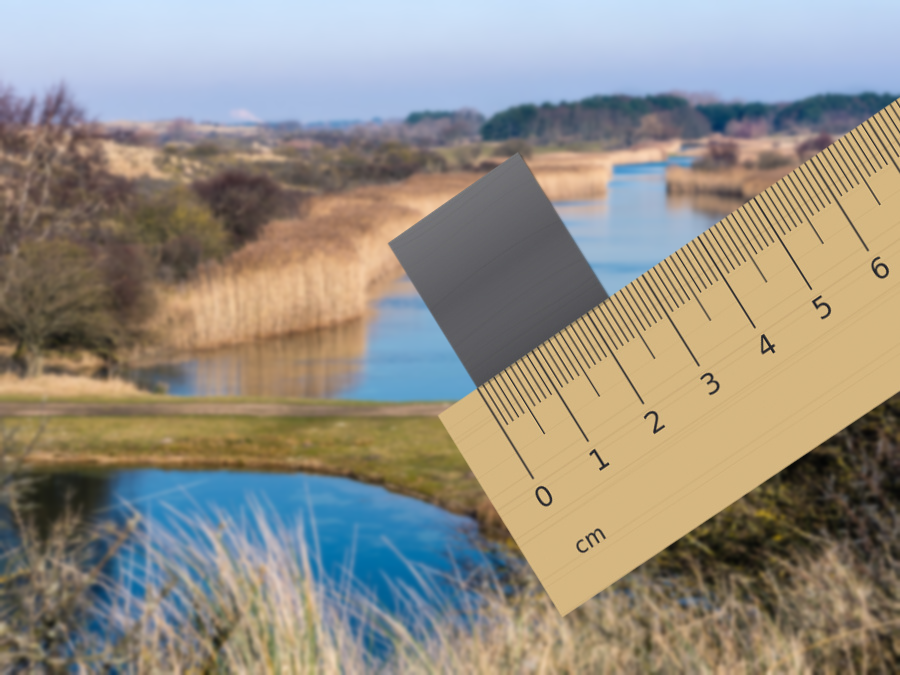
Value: 2.4 cm
